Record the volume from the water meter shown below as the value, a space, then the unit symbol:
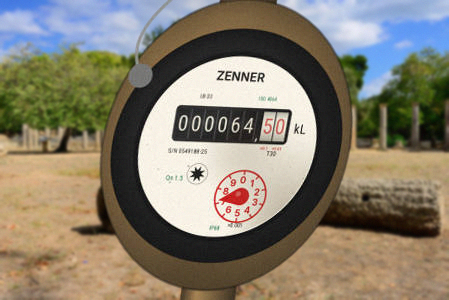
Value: 64.507 kL
